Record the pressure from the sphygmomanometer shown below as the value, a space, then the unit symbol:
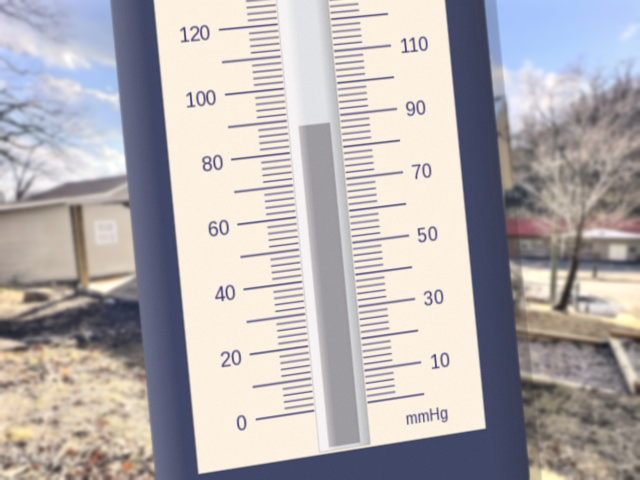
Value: 88 mmHg
